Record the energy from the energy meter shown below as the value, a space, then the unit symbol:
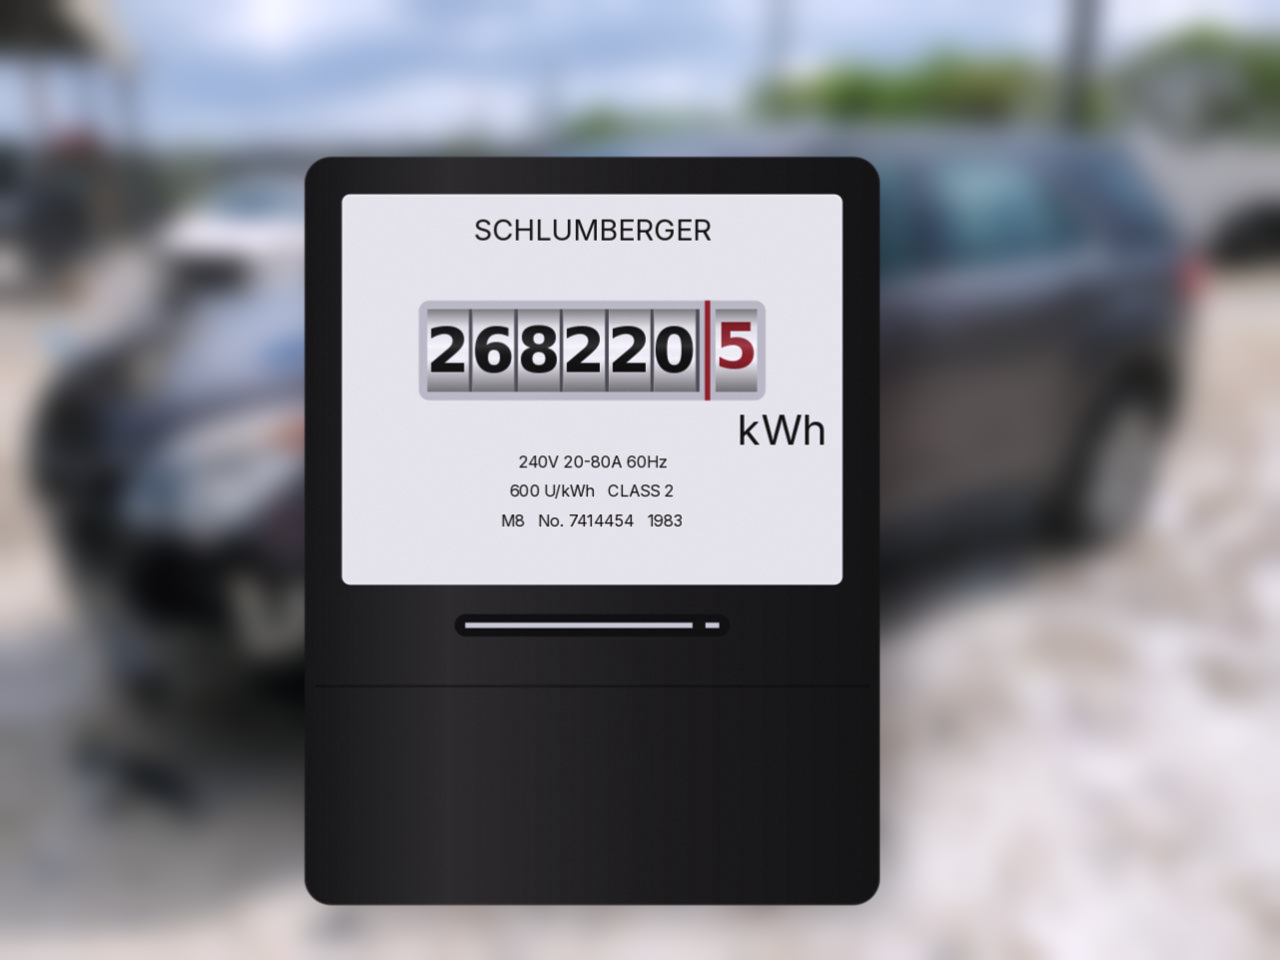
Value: 268220.5 kWh
